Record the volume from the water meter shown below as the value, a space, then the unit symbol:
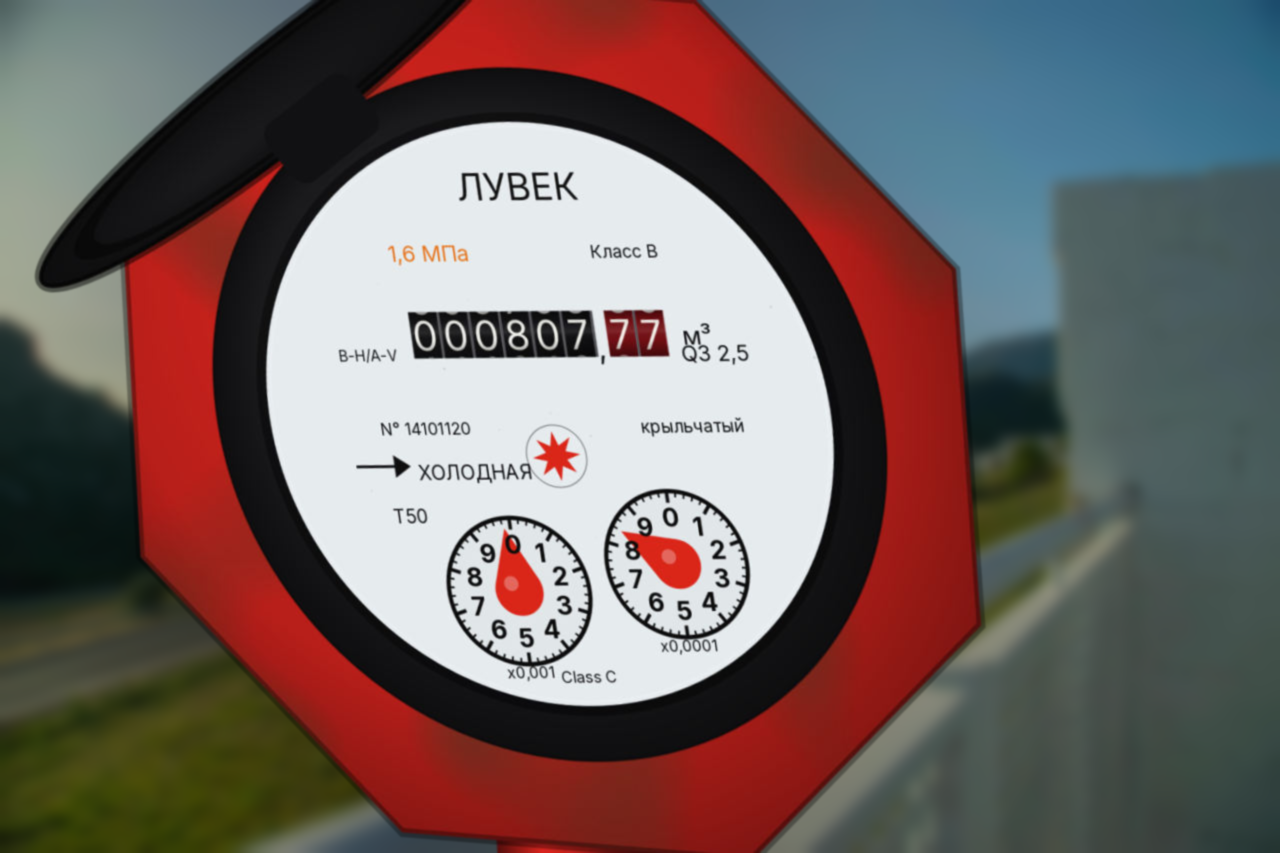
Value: 807.7698 m³
